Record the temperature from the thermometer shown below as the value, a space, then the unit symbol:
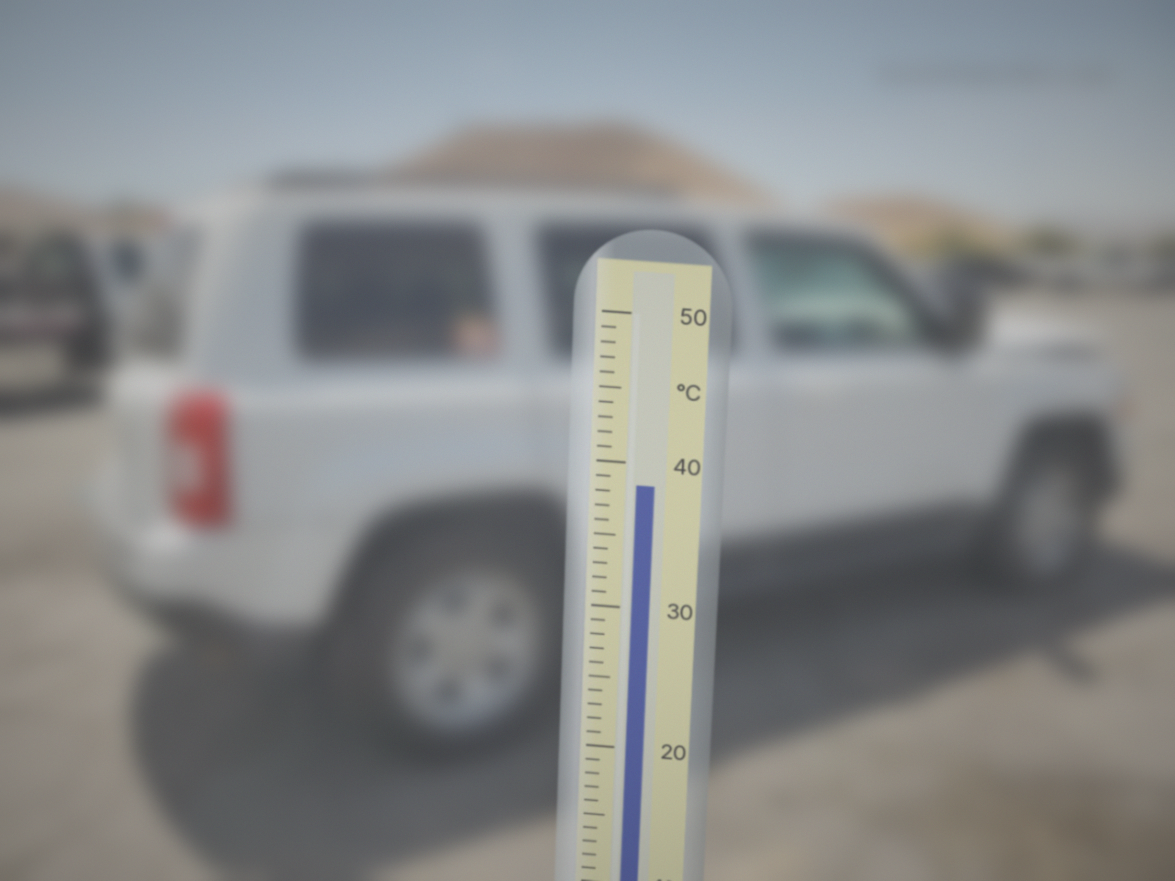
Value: 38.5 °C
